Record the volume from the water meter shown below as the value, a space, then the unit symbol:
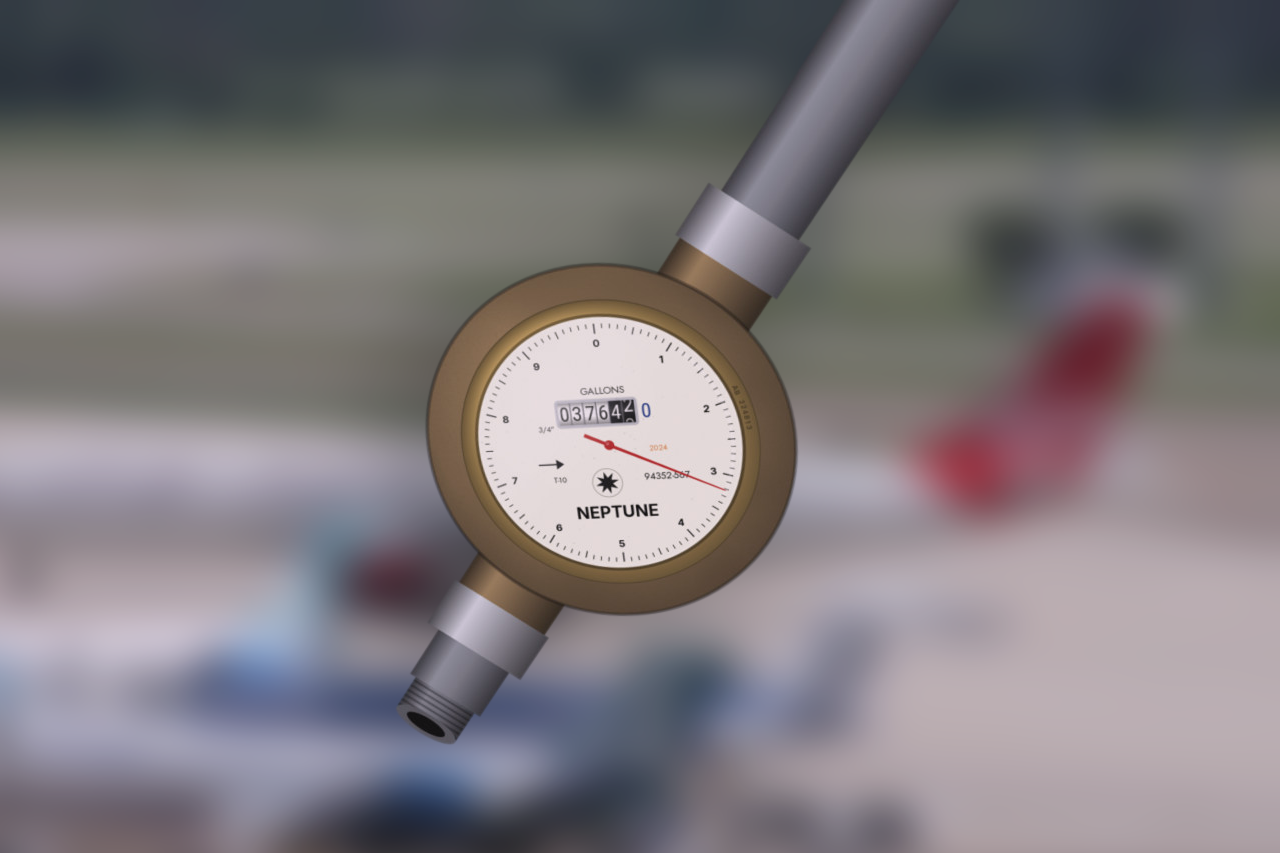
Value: 376423.2 gal
